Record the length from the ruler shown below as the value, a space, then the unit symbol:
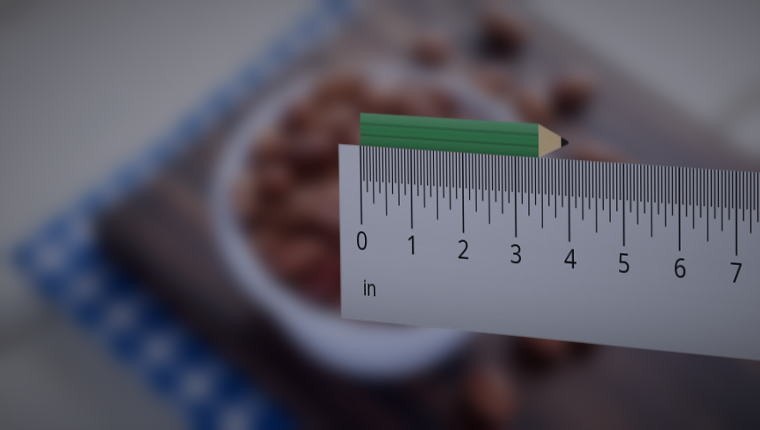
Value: 4 in
